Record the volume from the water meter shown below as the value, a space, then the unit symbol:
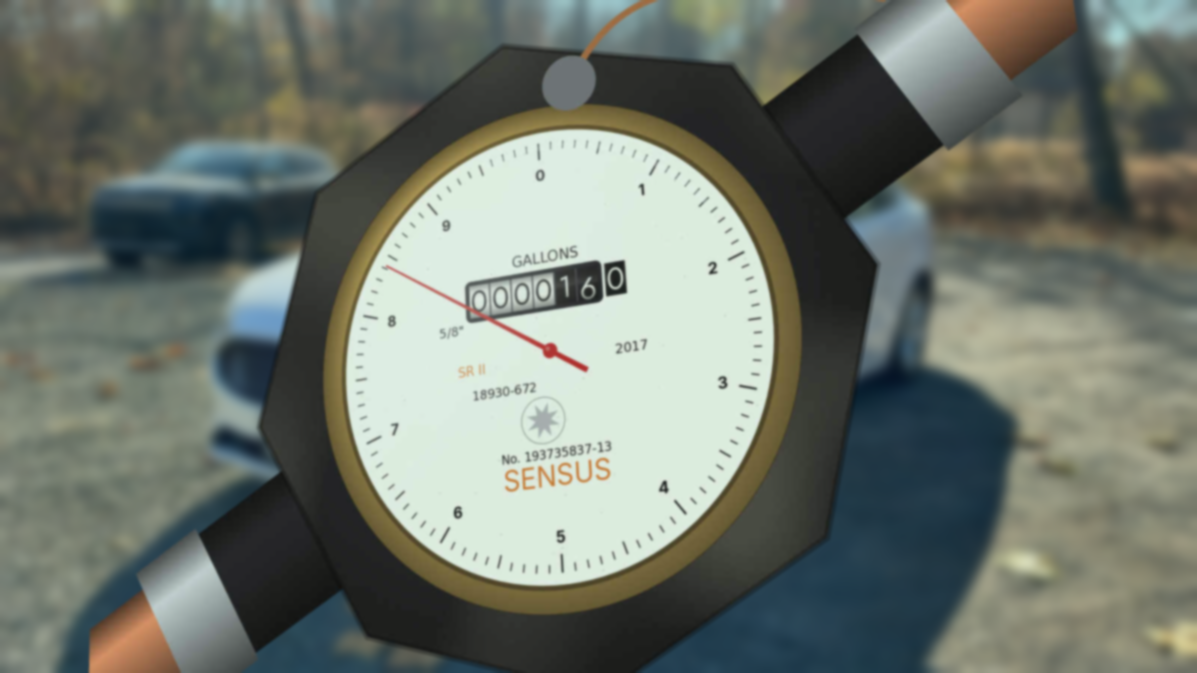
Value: 158.4 gal
